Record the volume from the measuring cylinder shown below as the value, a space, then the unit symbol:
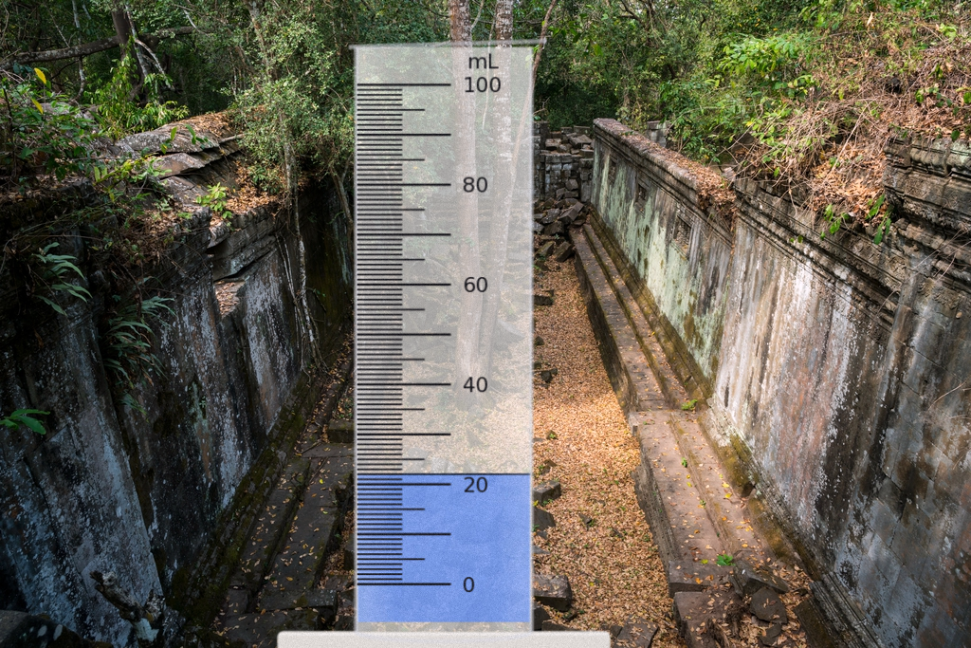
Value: 22 mL
